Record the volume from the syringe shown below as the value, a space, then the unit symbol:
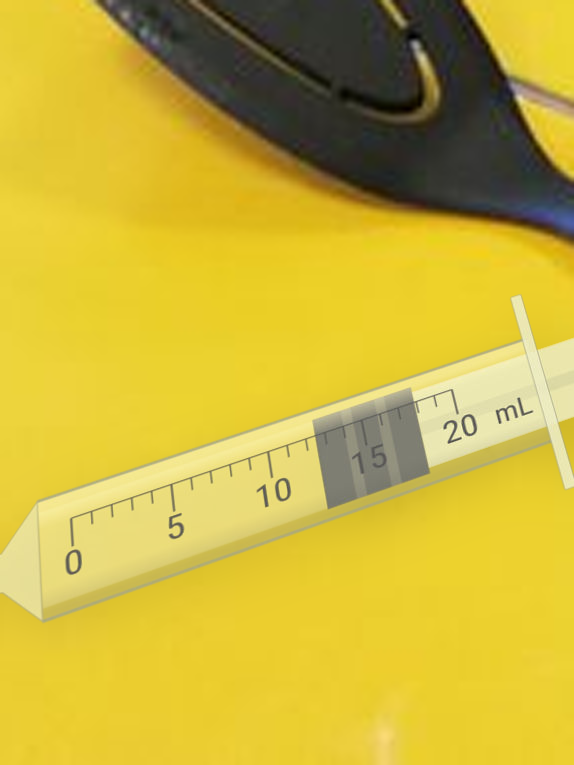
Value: 12.5 mL
